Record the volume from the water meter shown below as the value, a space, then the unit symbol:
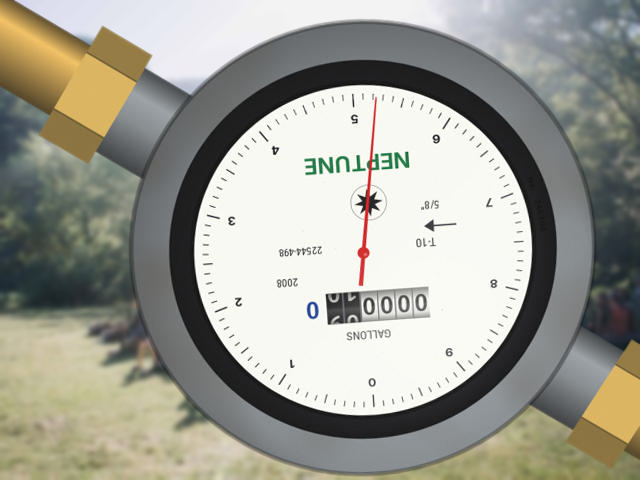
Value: 95.2 gal
